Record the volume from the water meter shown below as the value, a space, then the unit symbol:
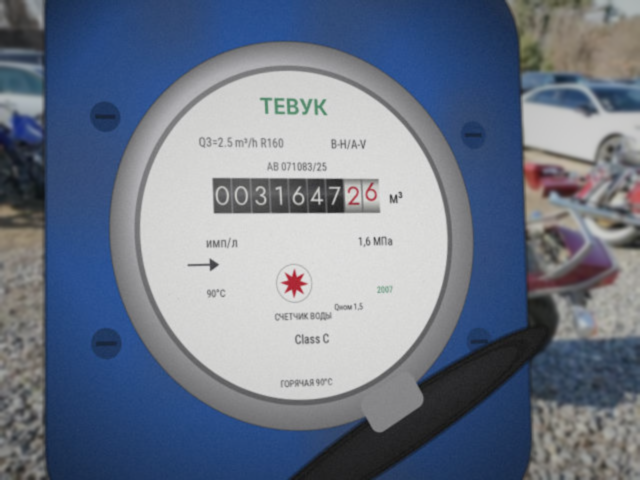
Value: 31647.26 m³
